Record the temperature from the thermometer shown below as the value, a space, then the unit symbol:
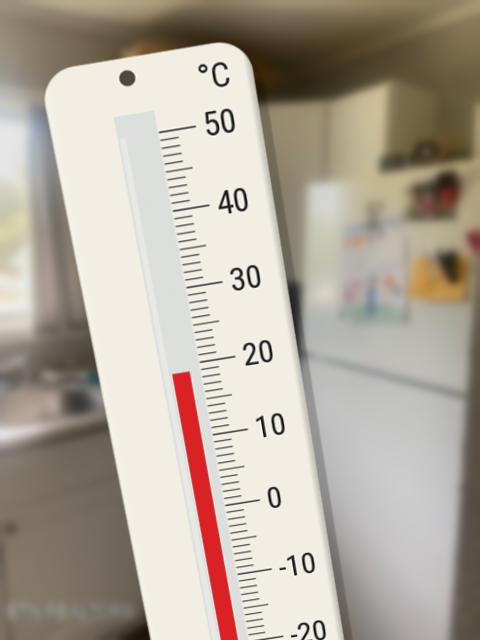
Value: 19 °C
